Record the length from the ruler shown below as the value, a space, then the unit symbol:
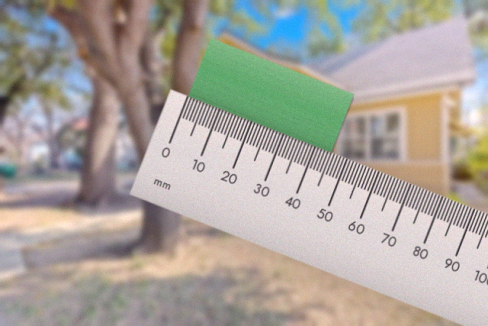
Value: 45 mm
